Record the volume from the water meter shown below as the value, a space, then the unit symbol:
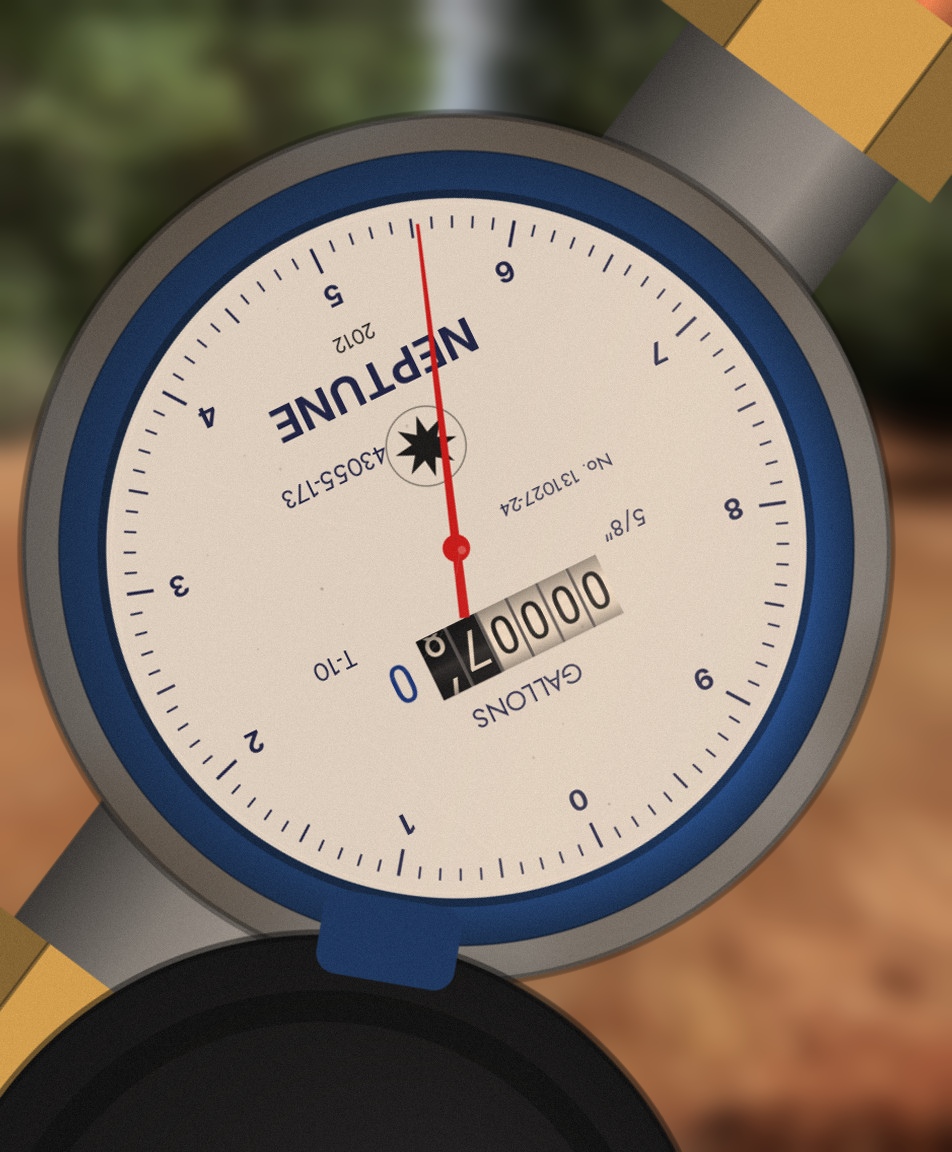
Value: 775.5 gal
